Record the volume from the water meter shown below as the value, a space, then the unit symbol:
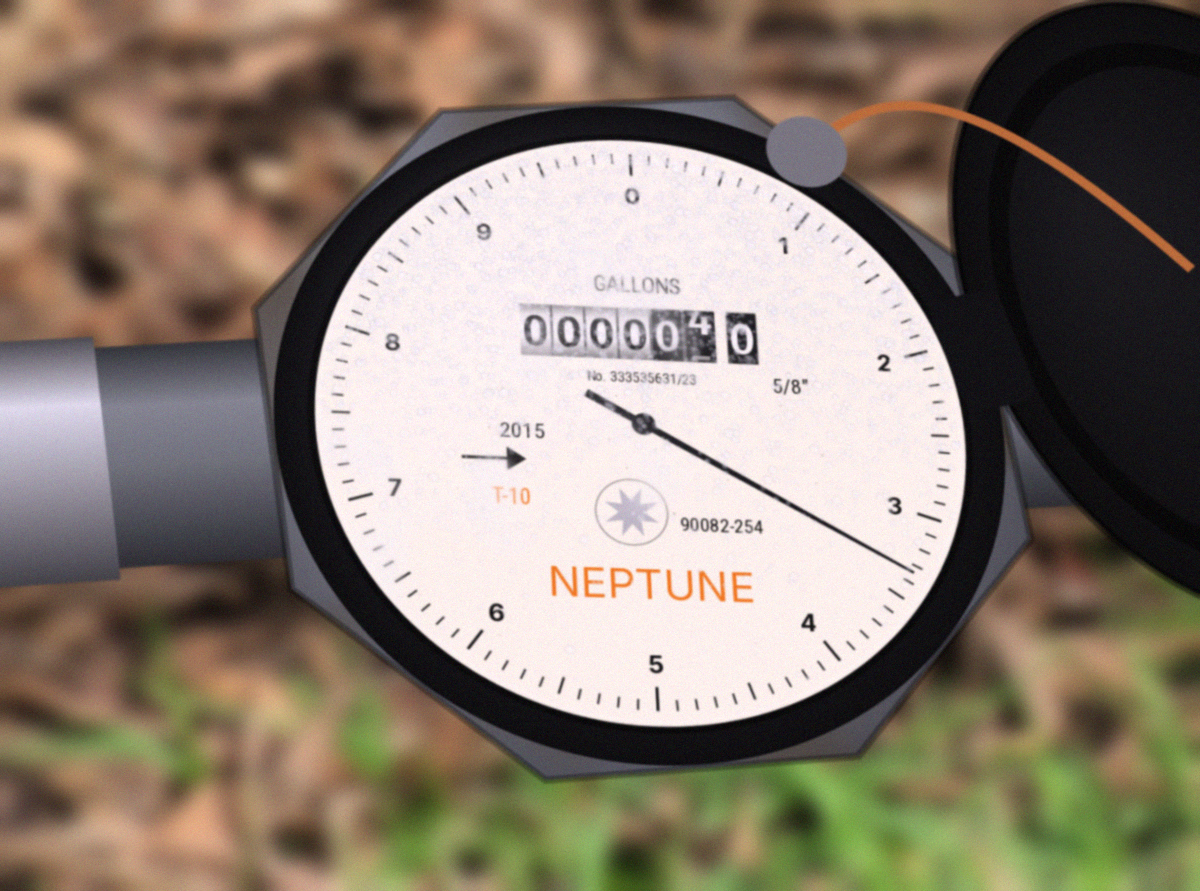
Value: 43.3 gal
